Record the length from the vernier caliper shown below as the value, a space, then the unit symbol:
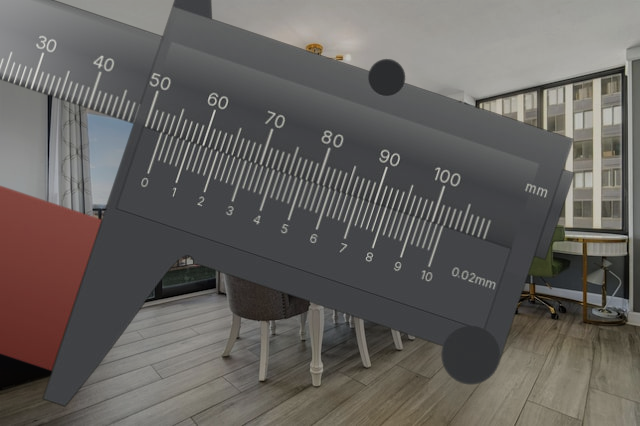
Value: 52.8 mm
